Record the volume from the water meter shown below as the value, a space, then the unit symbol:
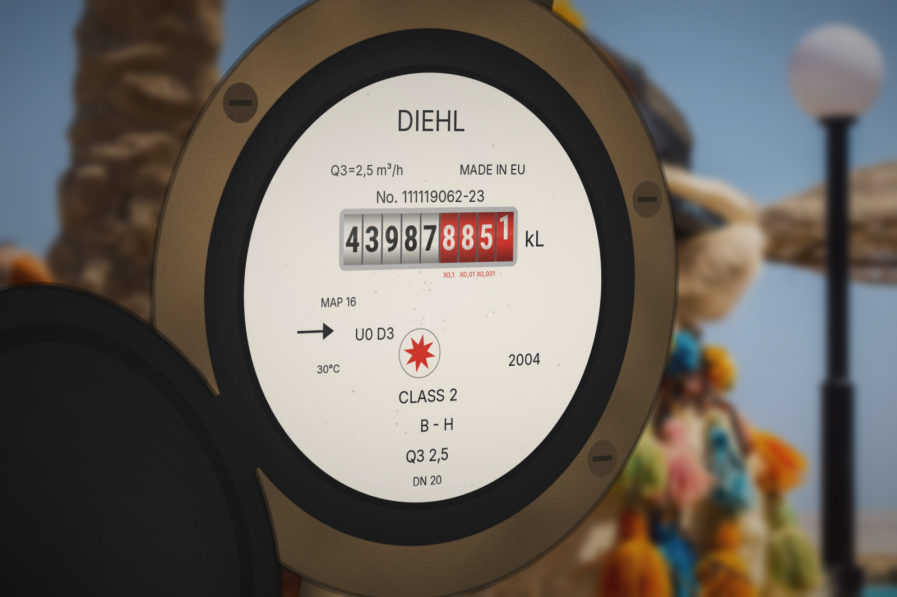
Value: 43987.8851 kL
